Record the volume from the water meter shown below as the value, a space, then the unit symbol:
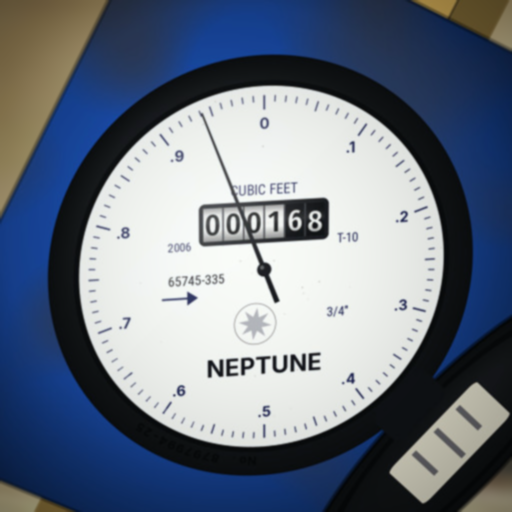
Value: 167.94 ft³
